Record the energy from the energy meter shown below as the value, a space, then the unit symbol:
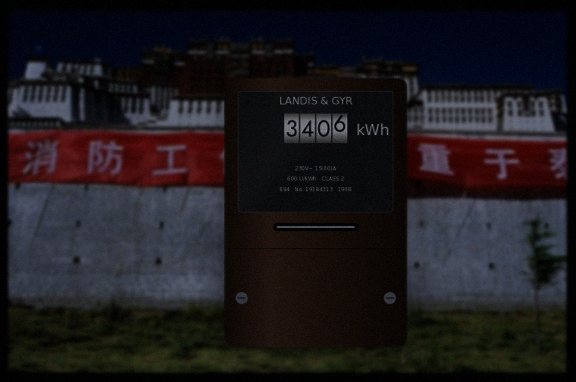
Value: 3406 kWh
